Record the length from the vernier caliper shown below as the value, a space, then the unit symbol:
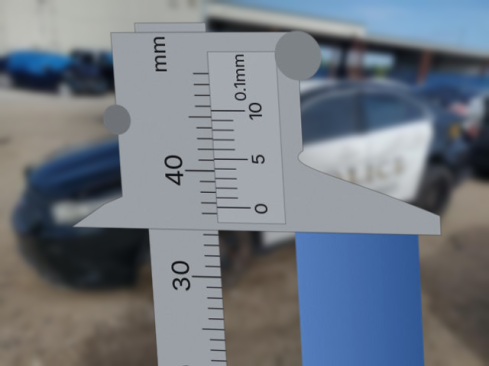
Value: 36.6 mm
